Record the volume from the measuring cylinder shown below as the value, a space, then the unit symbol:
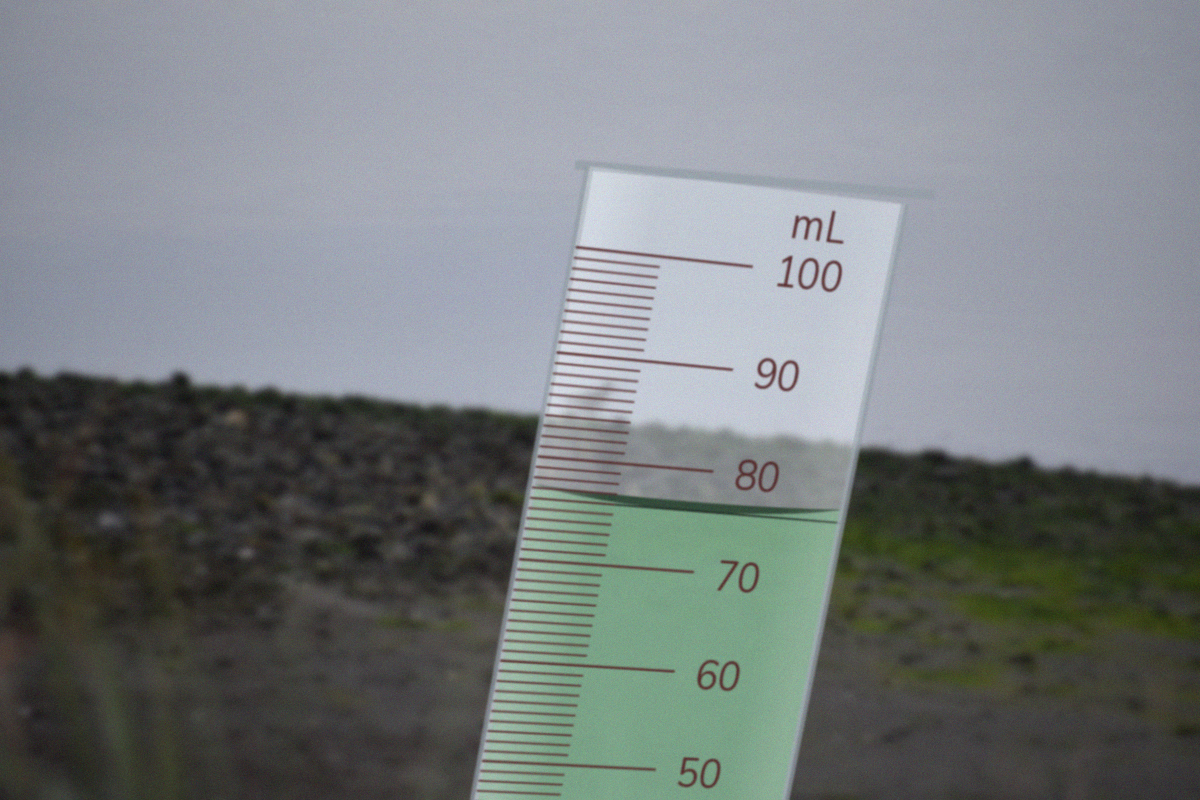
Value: 76 mL
